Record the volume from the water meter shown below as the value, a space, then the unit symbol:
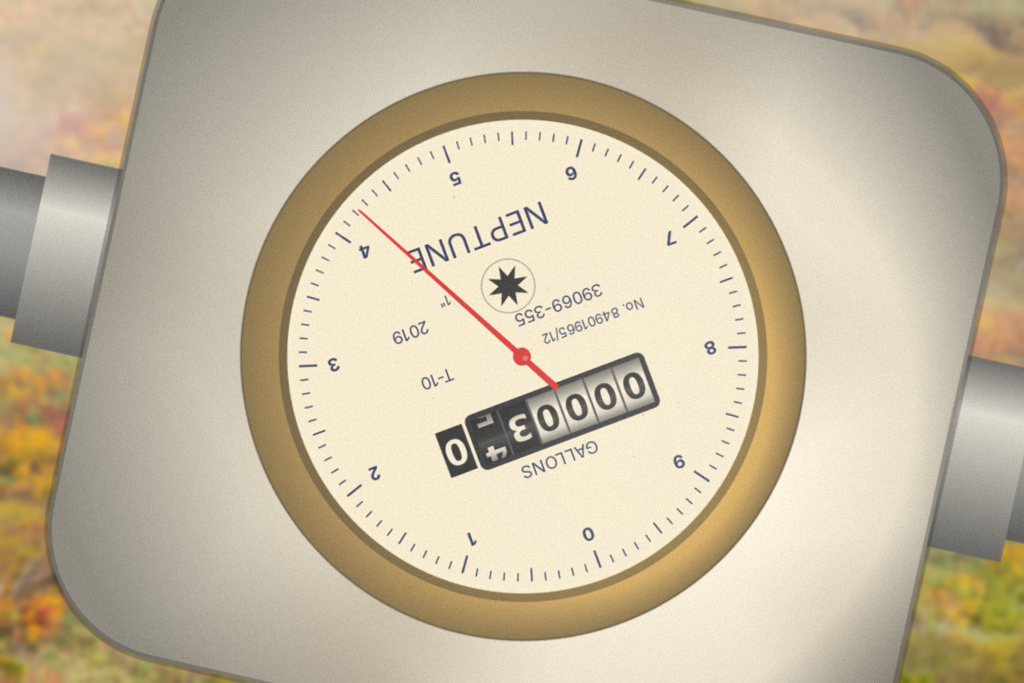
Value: 344.2 gal
